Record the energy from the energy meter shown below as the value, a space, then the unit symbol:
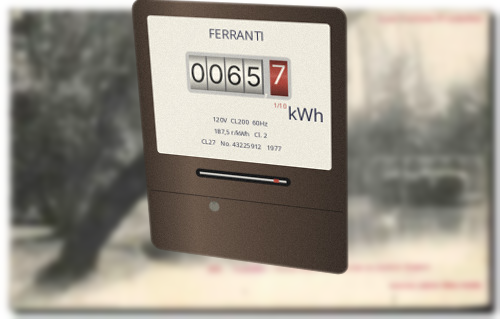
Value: 65.7 kWh
